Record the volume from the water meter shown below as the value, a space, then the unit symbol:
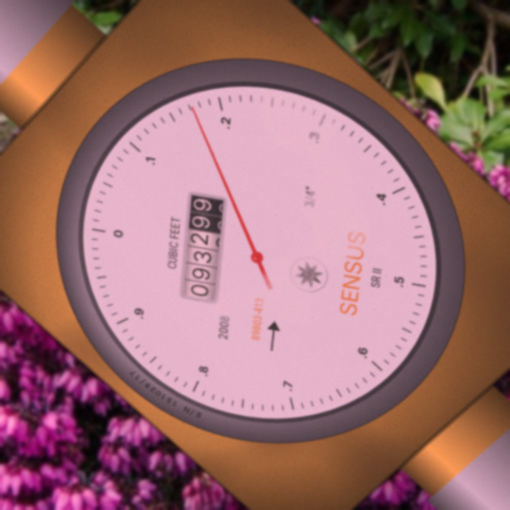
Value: 93299.17 ft³
